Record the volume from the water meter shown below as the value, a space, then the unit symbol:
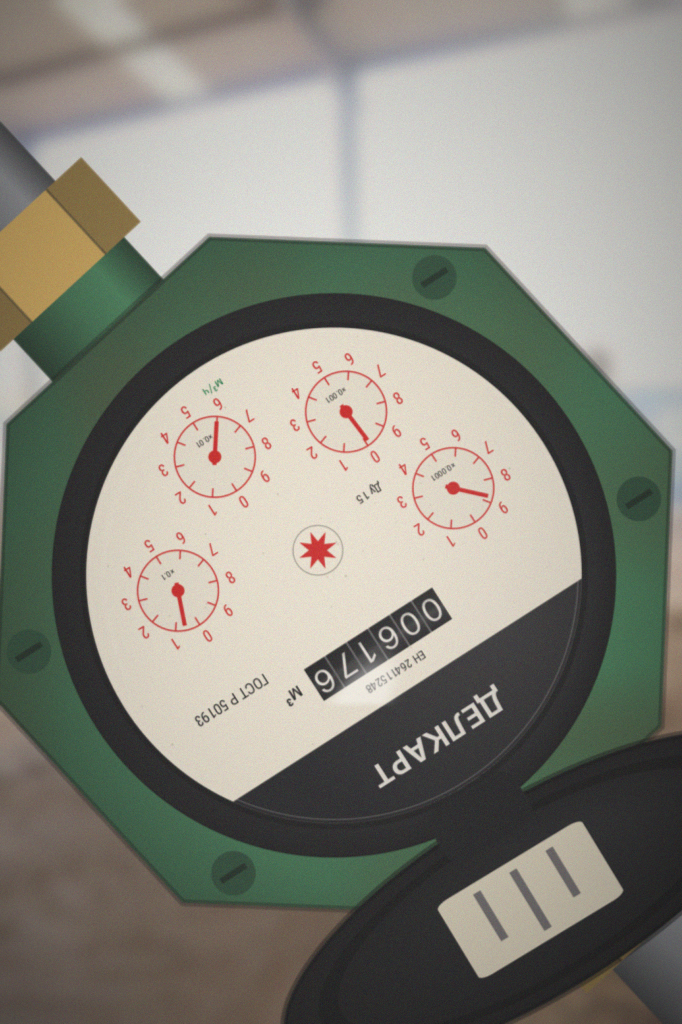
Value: 6176.0598 m³
